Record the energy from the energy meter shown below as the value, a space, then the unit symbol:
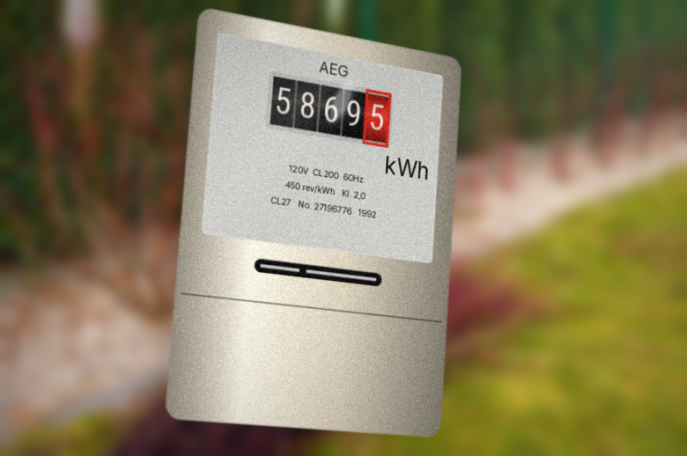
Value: 5869.5 kWh
